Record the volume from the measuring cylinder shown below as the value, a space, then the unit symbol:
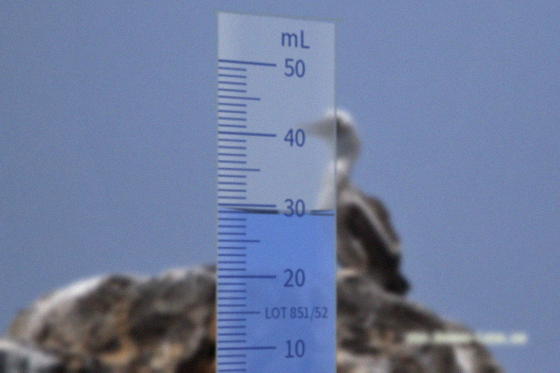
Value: 29 mL
